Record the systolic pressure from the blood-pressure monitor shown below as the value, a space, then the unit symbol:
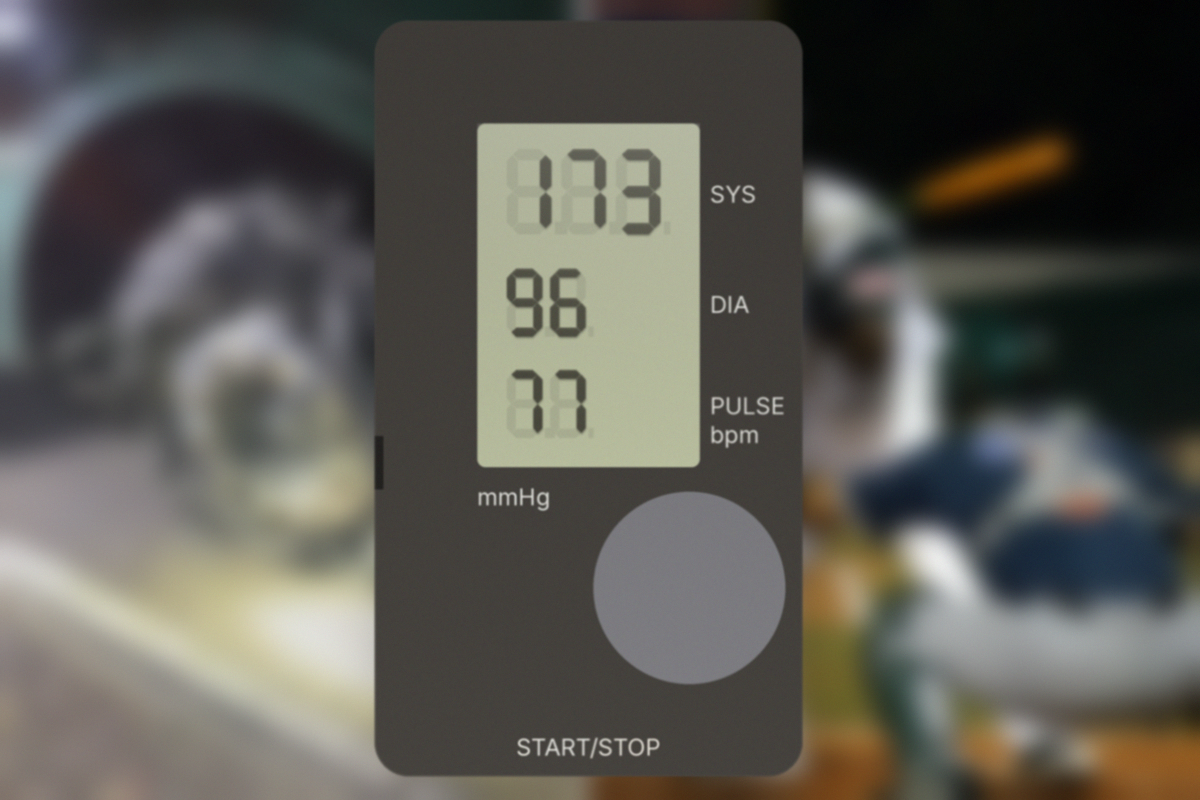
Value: 173 mmHg
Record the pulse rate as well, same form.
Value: 77 bpm
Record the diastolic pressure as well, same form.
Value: 96 mmHg
